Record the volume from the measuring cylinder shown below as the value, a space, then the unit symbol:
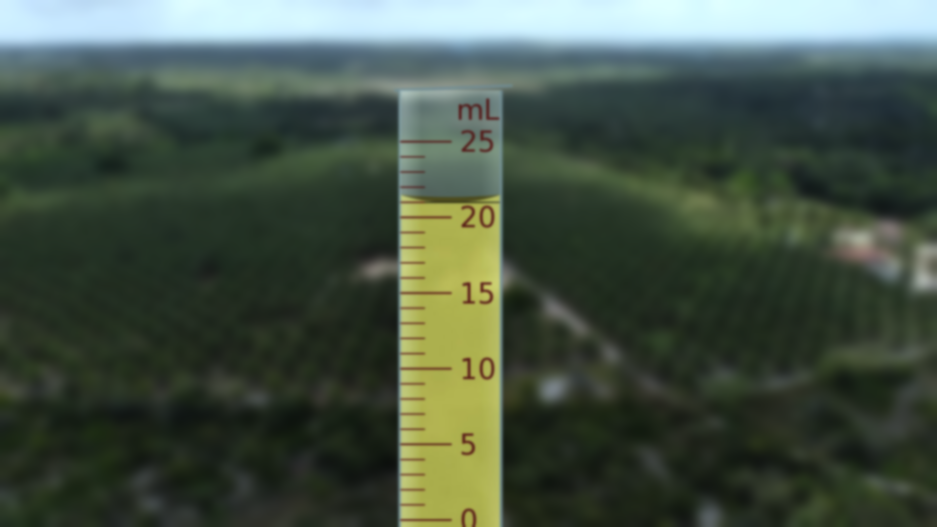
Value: 21 mL
